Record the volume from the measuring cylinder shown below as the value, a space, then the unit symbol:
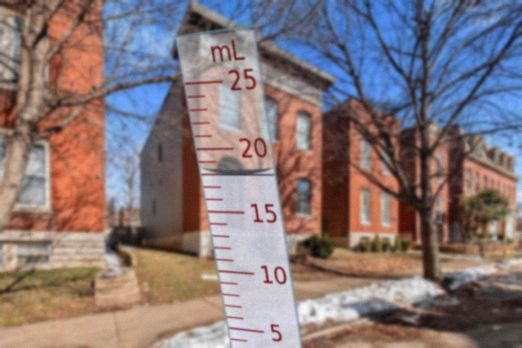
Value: 18 mL
